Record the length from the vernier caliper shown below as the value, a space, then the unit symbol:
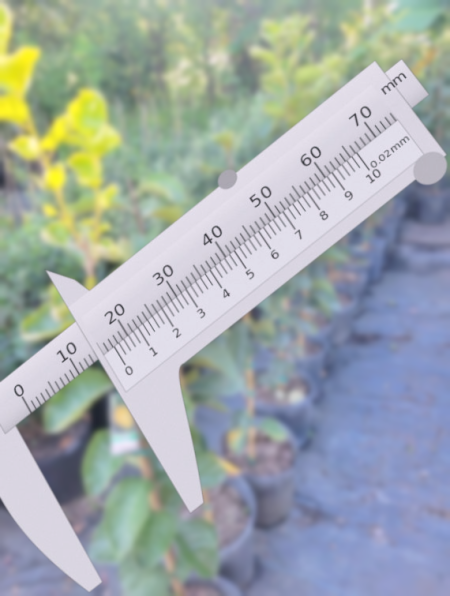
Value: 17.2 mm
